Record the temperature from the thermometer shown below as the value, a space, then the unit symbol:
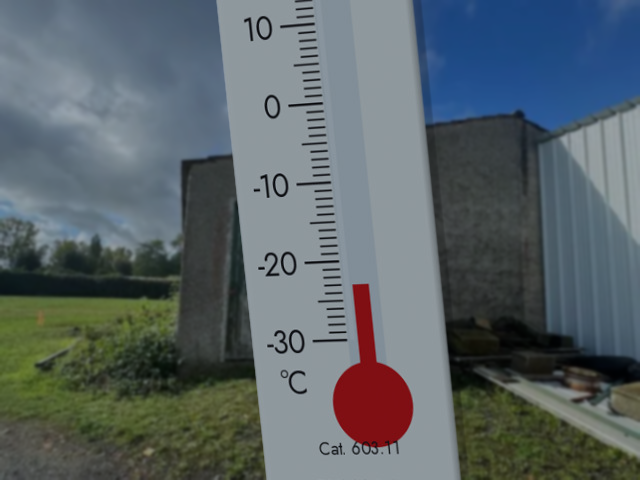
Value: -23 °C
